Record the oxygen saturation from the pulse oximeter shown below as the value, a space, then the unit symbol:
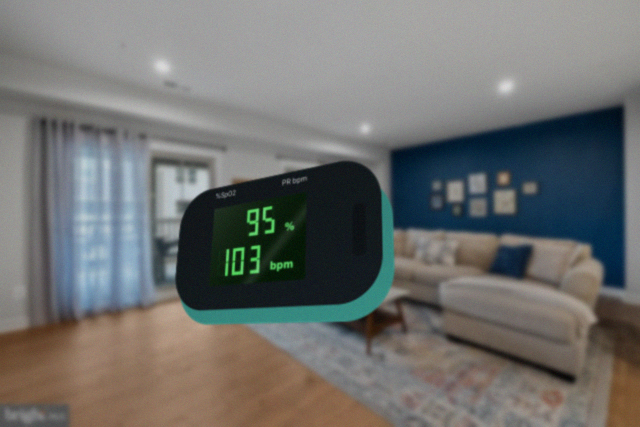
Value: 95 %
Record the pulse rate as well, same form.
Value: 103 bpm
